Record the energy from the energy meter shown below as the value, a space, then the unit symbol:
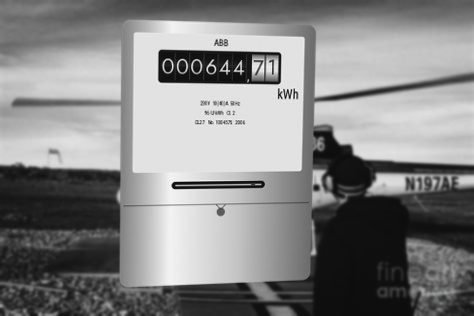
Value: 644.71 kWh
